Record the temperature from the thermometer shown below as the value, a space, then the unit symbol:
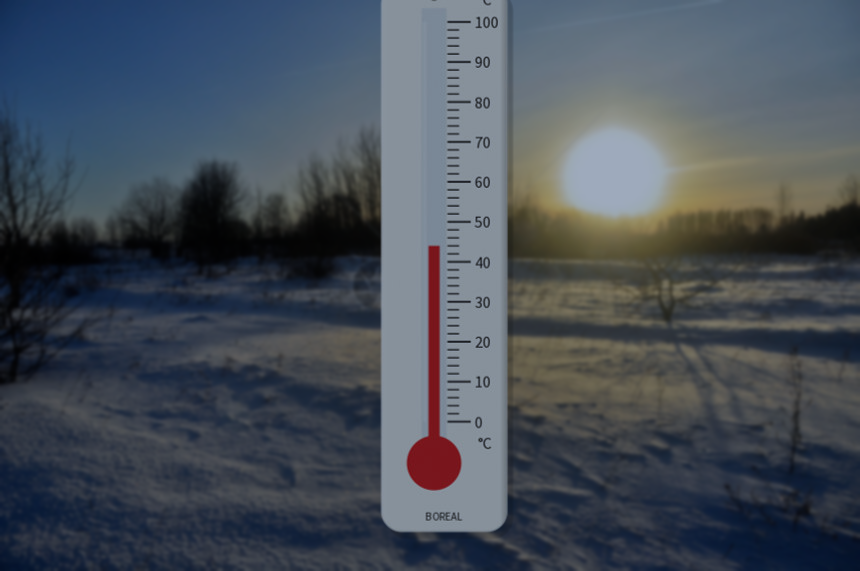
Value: 44 °C
